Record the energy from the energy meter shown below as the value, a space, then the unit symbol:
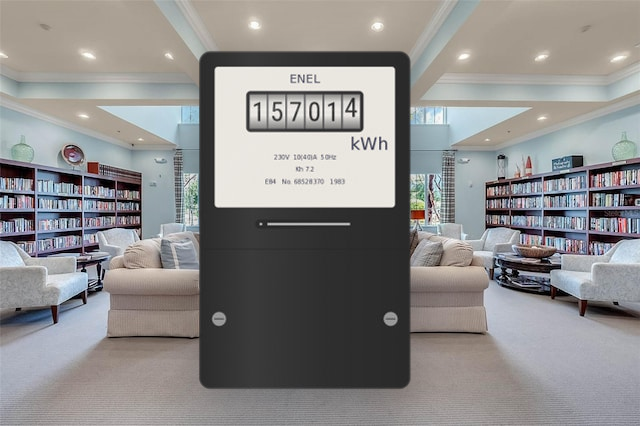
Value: 157014 kWh
